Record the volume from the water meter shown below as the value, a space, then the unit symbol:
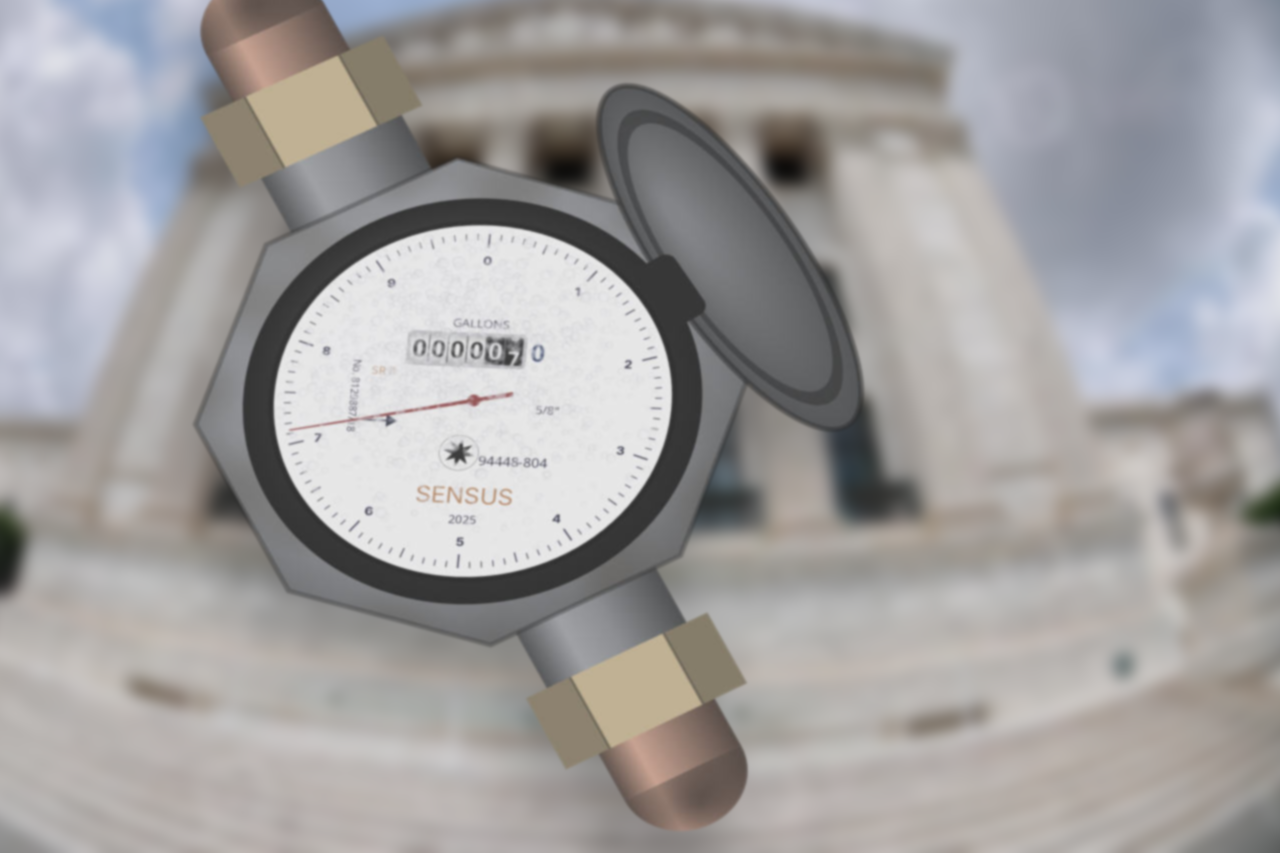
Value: 67.1 gal
